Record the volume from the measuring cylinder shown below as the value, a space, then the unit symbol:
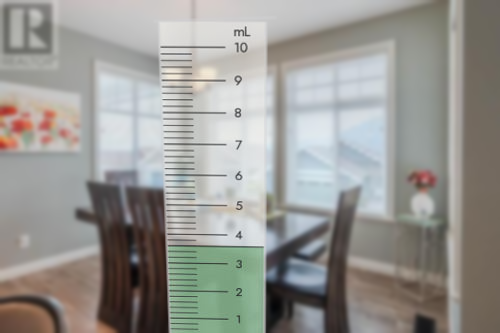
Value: 3.6 mL
